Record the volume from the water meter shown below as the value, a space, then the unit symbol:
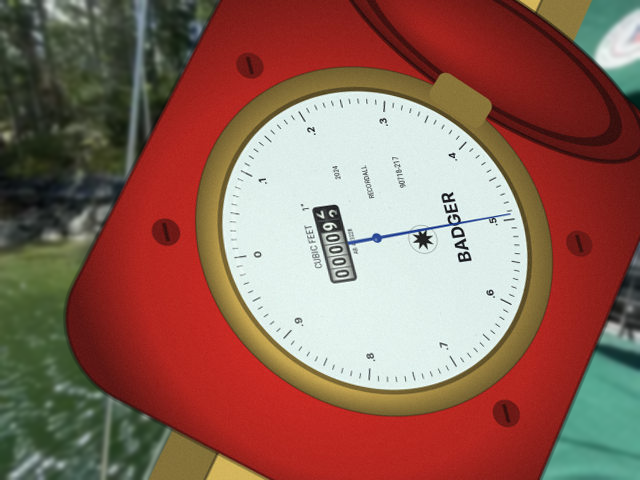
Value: 92.49 ft³
